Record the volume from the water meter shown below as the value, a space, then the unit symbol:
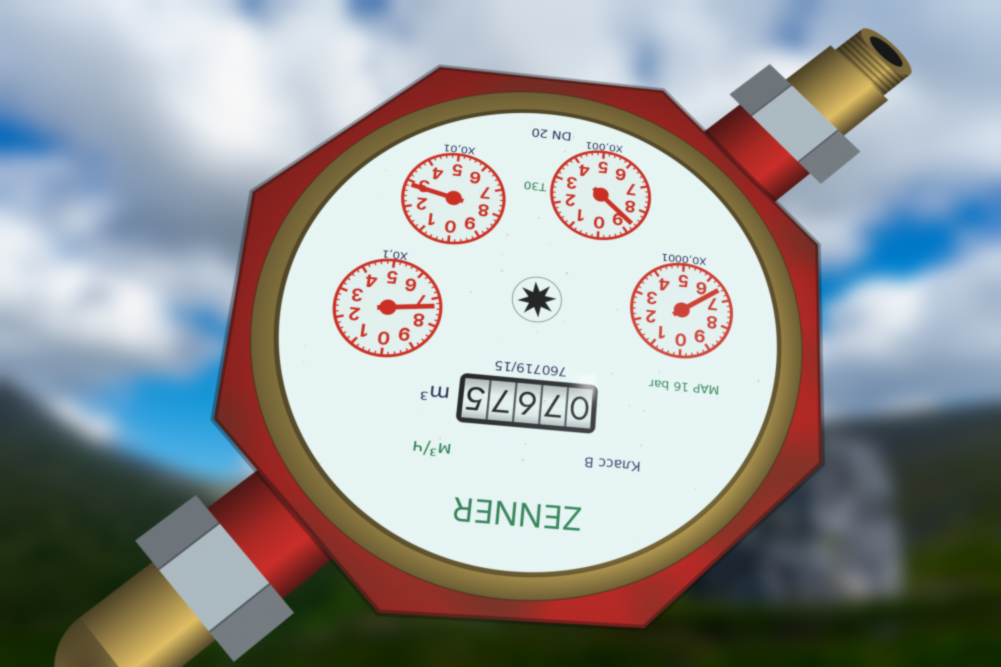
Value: 7675.7286 m³
